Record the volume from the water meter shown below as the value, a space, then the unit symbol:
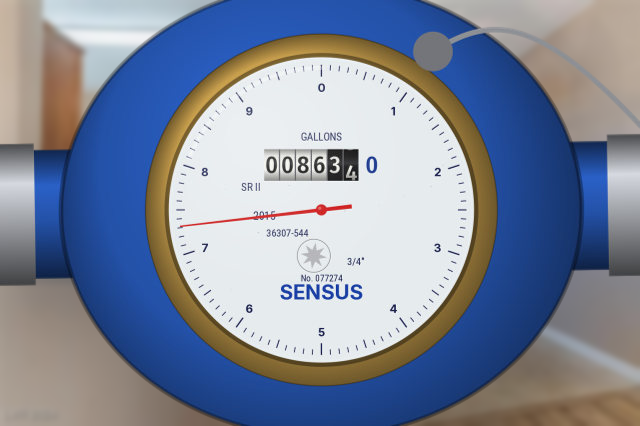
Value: 86337.3 gal
